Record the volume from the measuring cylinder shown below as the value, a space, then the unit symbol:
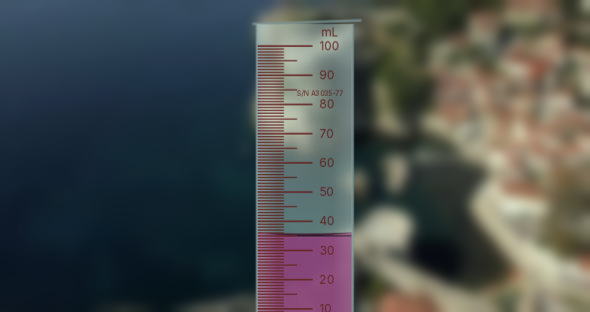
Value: 35 mL
